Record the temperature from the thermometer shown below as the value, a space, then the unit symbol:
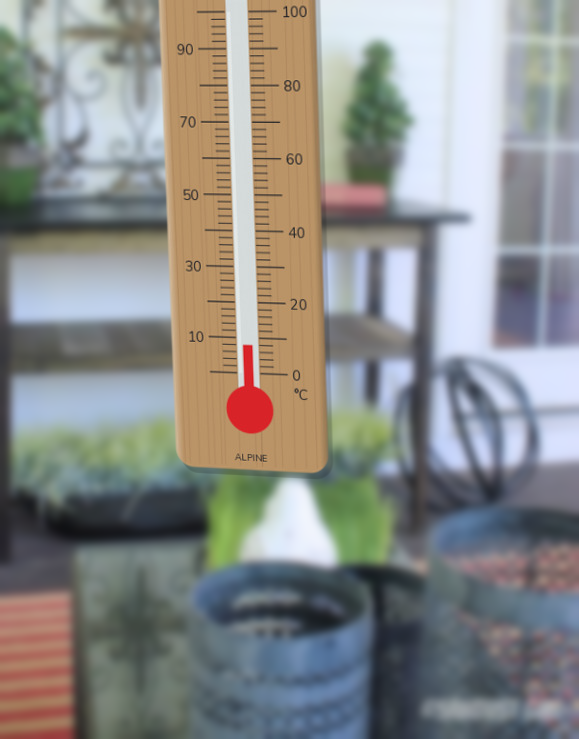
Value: 8 °C
